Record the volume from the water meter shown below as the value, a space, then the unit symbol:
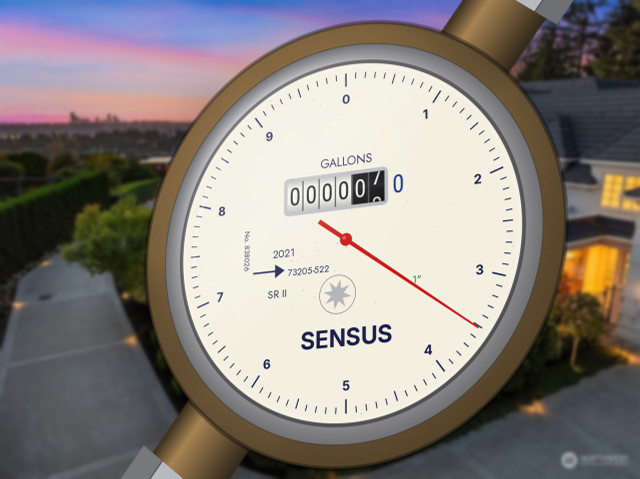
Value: 73.5 gal
